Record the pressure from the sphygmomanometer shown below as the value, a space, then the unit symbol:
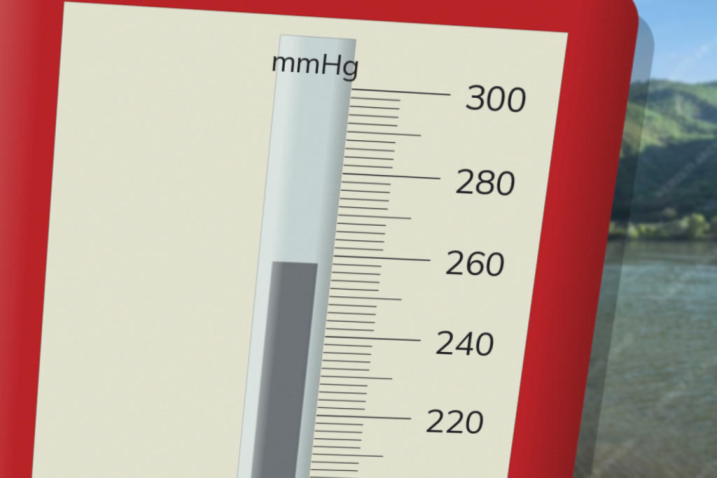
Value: 258 mmHg
